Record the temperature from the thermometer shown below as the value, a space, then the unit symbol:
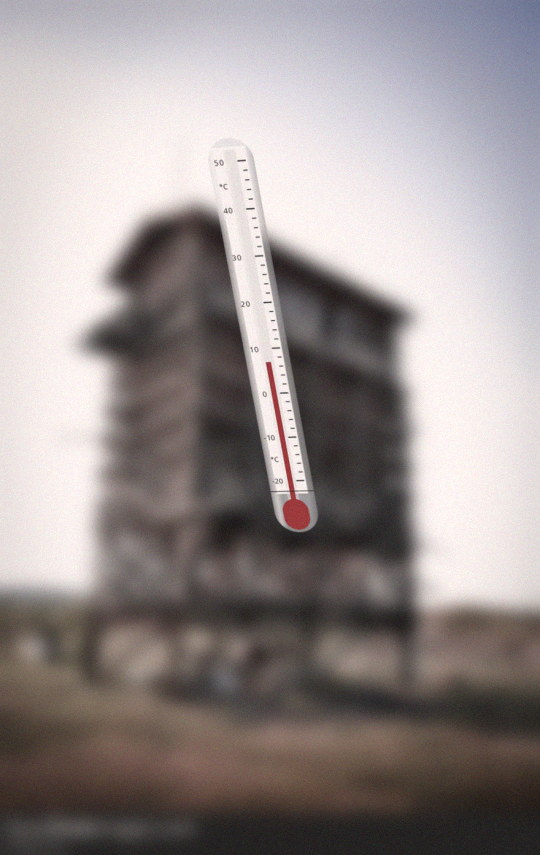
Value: 7 °C
